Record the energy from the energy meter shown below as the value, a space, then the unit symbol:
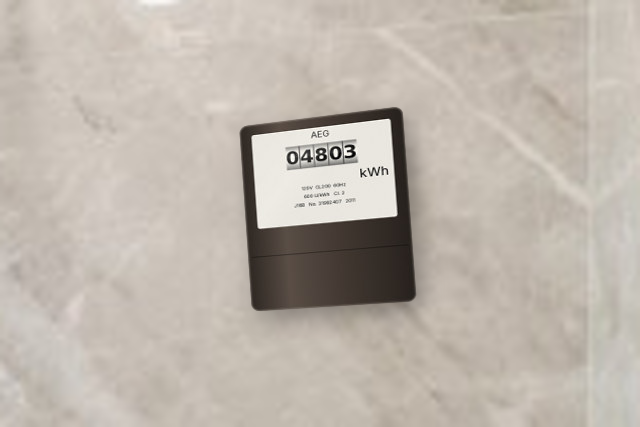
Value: 4803 kWh
